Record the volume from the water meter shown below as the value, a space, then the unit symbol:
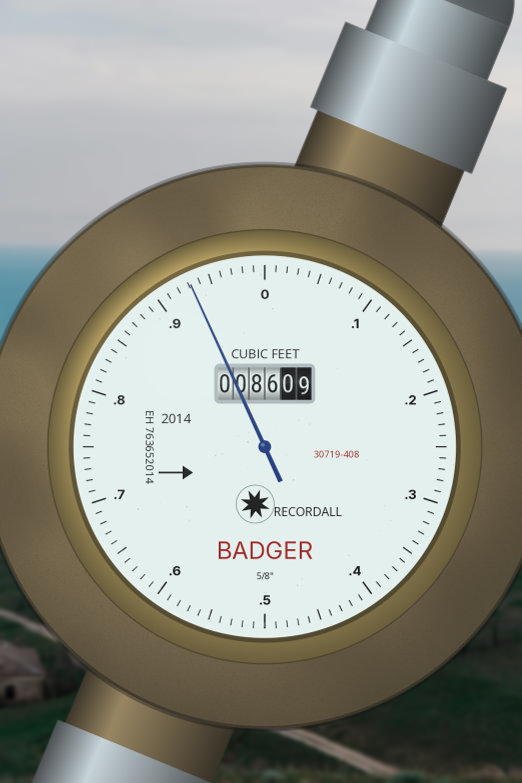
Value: 8608.93 ft³
